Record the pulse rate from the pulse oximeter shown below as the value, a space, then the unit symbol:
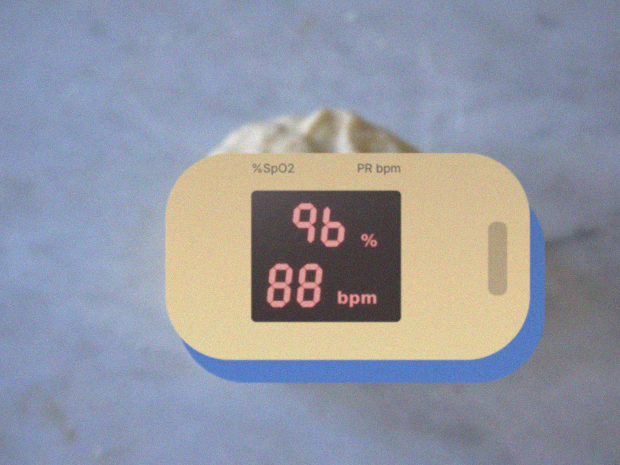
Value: 88 bpm
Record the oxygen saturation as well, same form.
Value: 96 %
